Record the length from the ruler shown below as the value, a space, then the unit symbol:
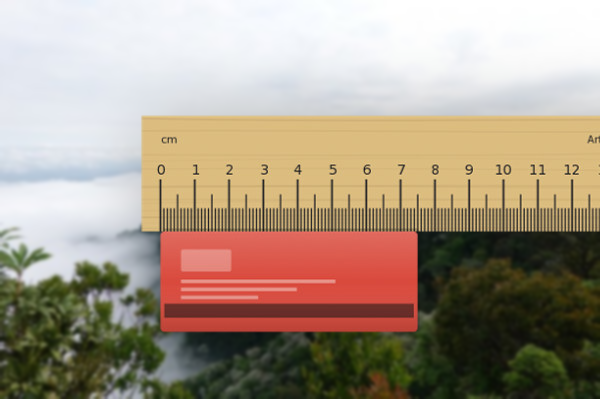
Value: 7.5 cm
